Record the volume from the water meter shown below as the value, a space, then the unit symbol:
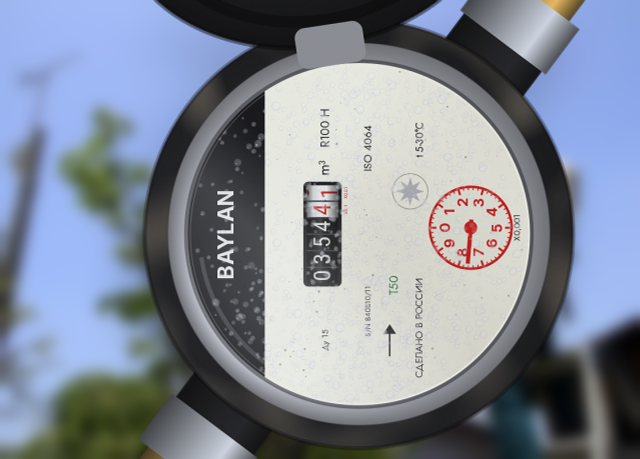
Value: 354.407 m³
